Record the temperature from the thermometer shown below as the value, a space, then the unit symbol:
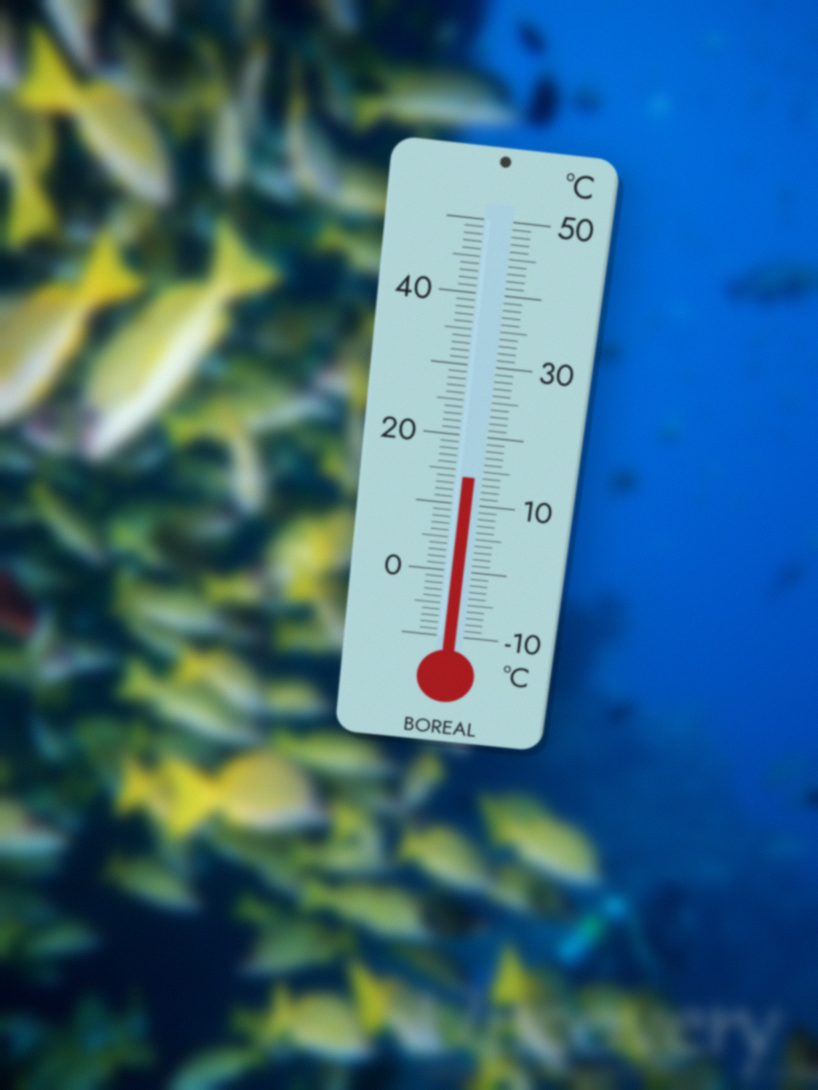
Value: 14 °C
